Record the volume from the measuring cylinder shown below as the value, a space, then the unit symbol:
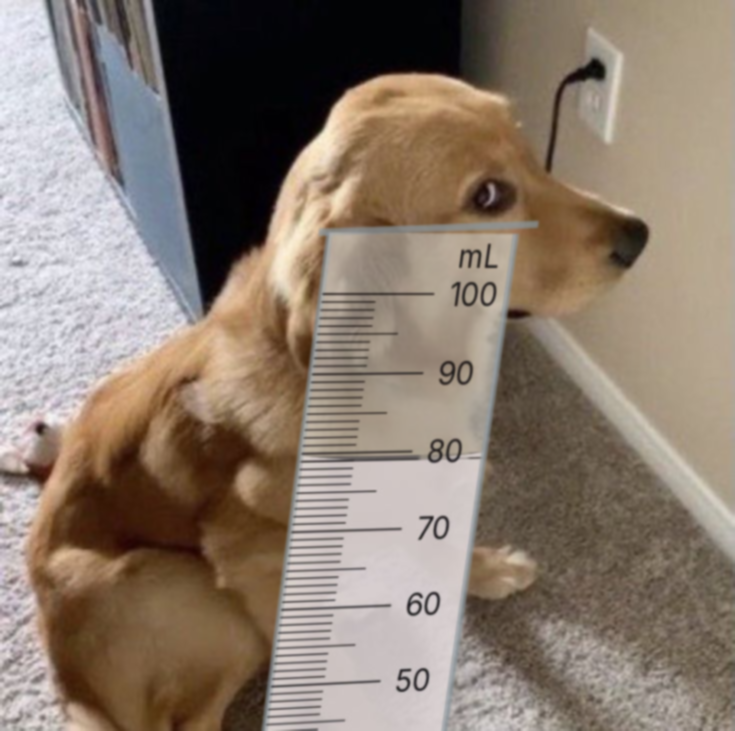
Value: 79 mL
